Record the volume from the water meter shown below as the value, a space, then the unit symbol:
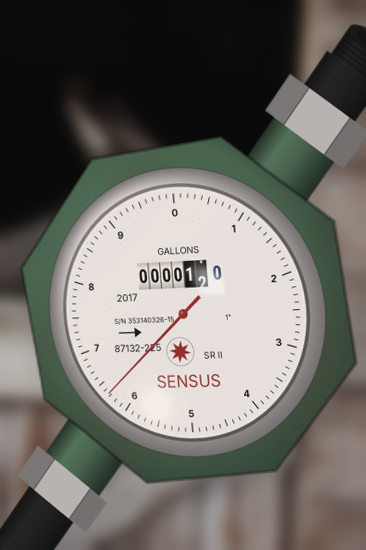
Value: 116.3 gal
